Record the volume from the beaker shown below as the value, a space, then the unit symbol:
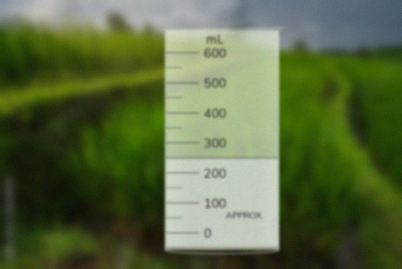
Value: 250 mL
